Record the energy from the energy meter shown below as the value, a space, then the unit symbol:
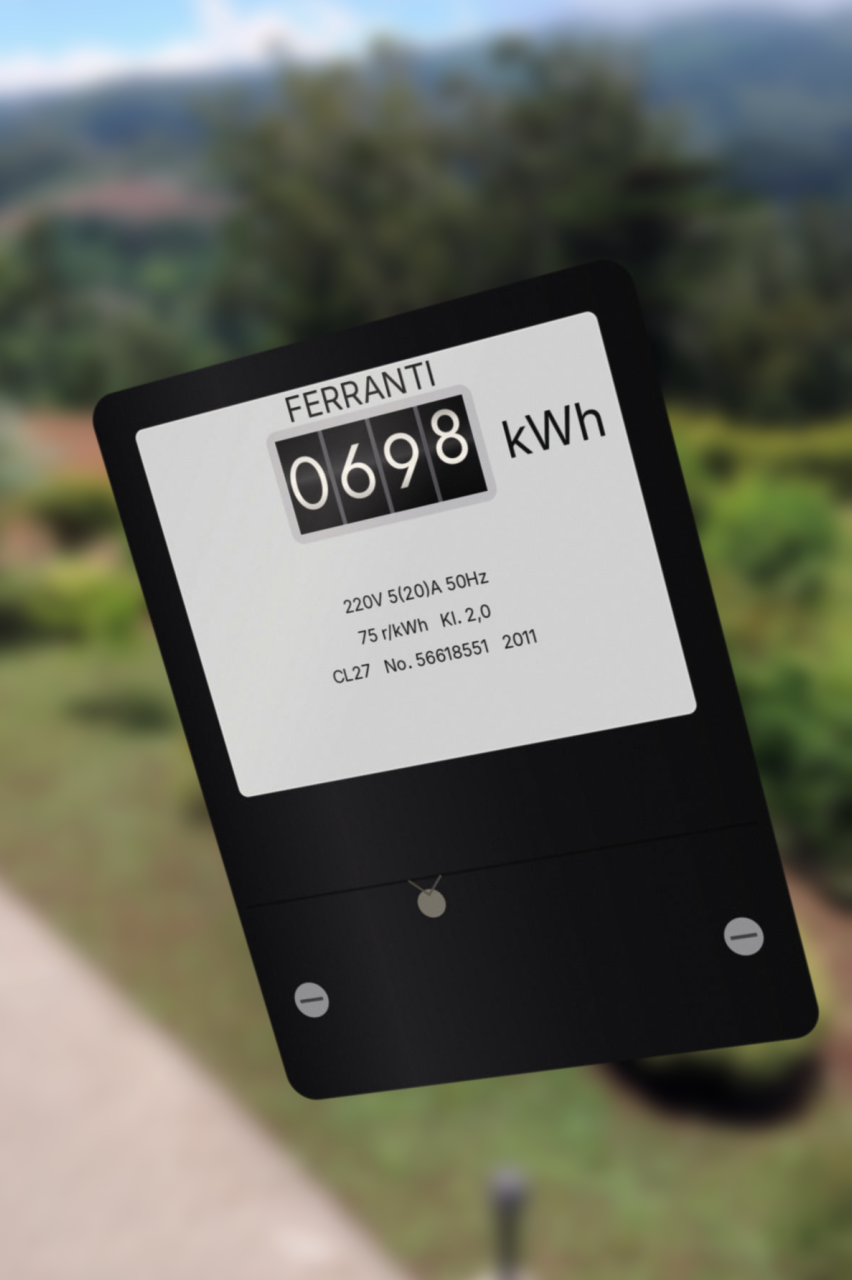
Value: 698 kWh
